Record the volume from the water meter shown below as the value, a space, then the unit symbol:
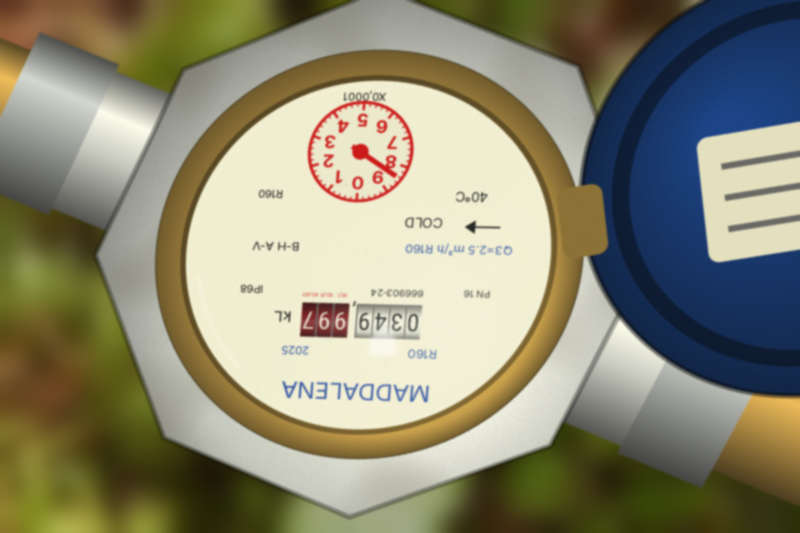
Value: 349.9978 kL
